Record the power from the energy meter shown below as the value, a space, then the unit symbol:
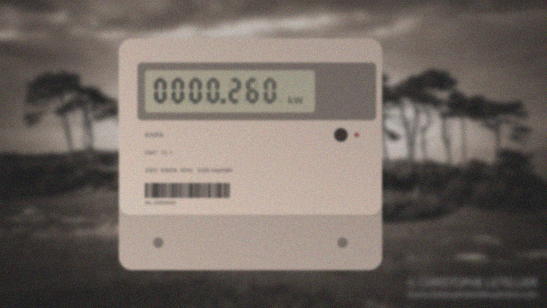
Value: 0.260 kW
